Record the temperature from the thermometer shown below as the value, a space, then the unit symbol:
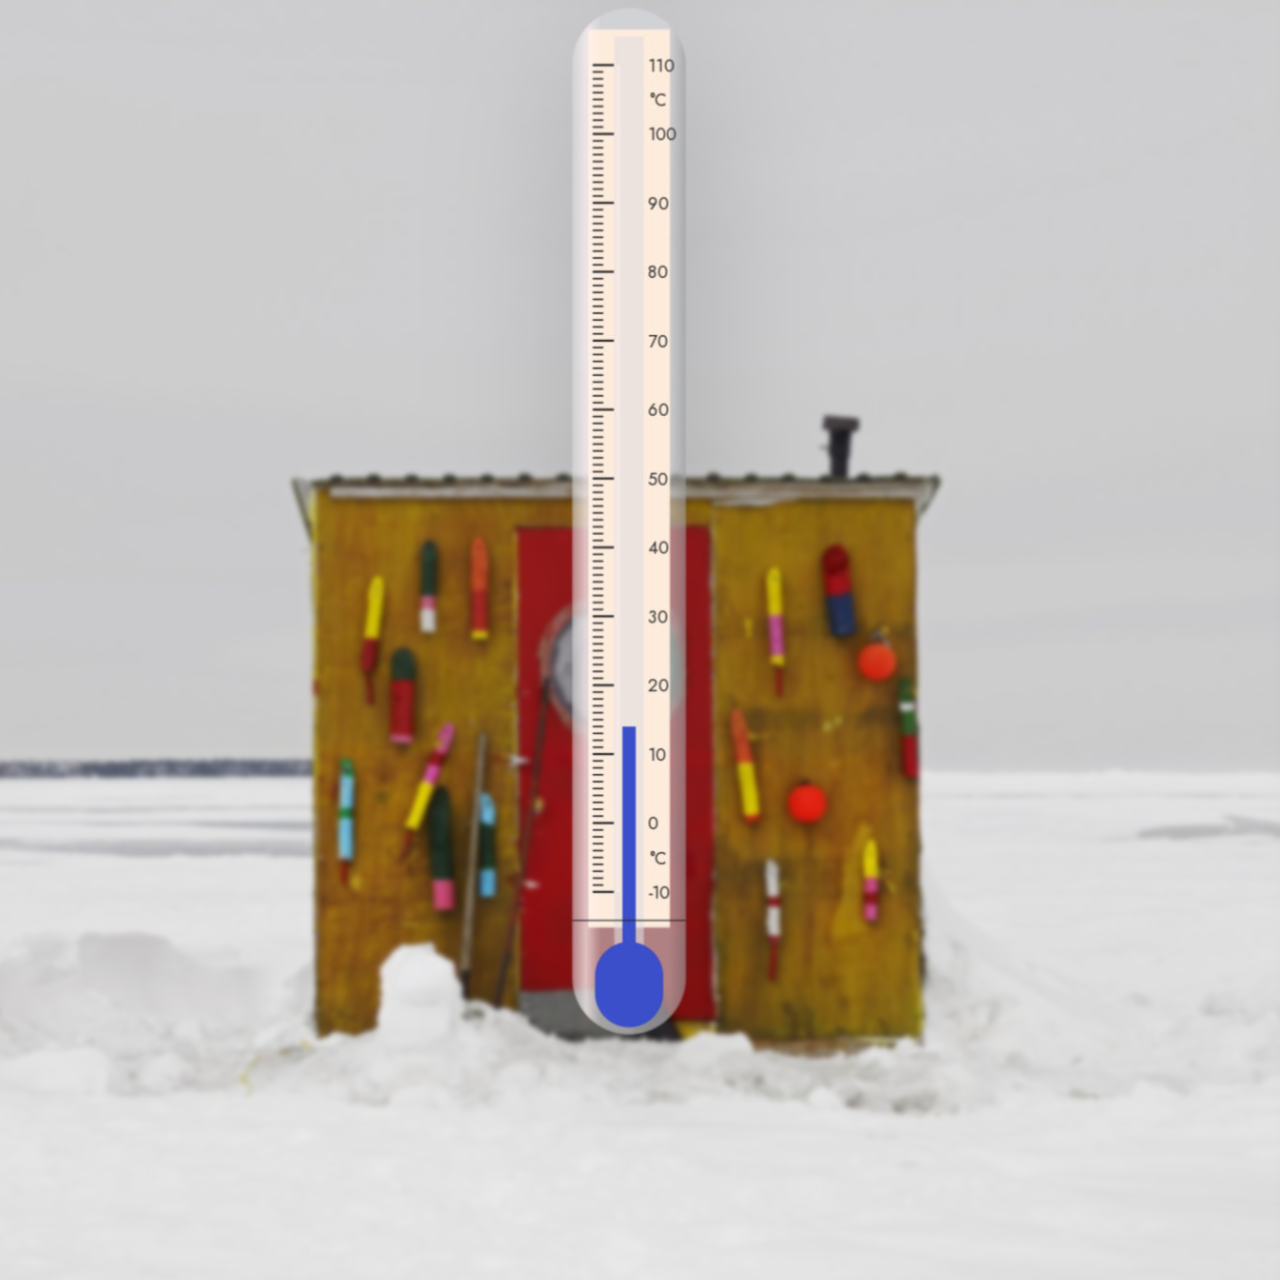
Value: 14 °C
